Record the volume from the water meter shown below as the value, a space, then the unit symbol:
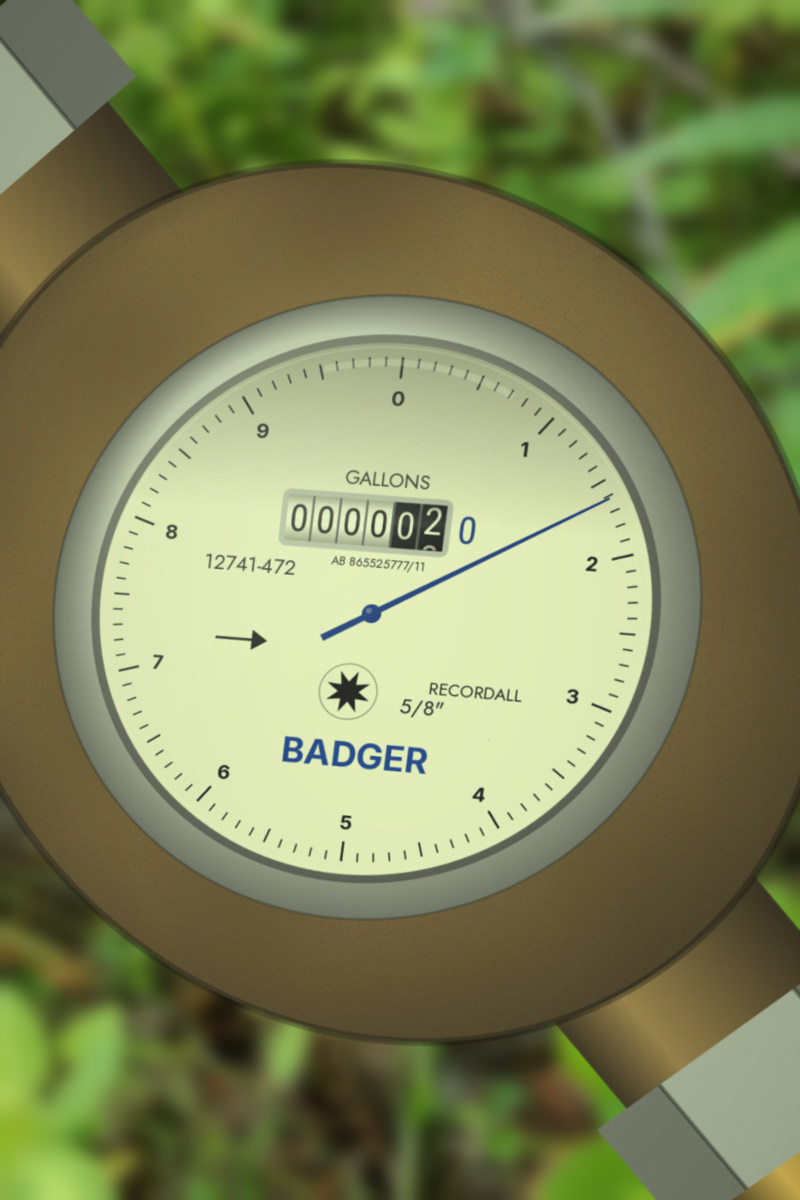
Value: 21.6 gal
